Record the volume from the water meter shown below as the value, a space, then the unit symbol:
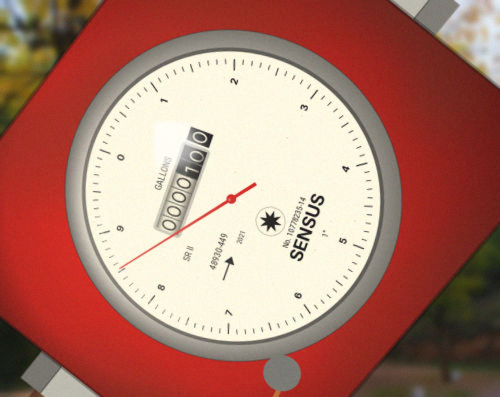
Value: 98.5 gal
